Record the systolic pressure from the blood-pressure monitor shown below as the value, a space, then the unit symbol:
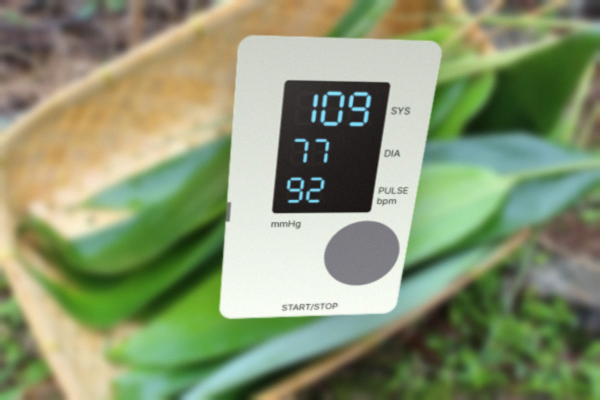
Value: 109 mmHg
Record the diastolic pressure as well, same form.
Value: 77 mmHg
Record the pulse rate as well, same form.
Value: 92 bpm
